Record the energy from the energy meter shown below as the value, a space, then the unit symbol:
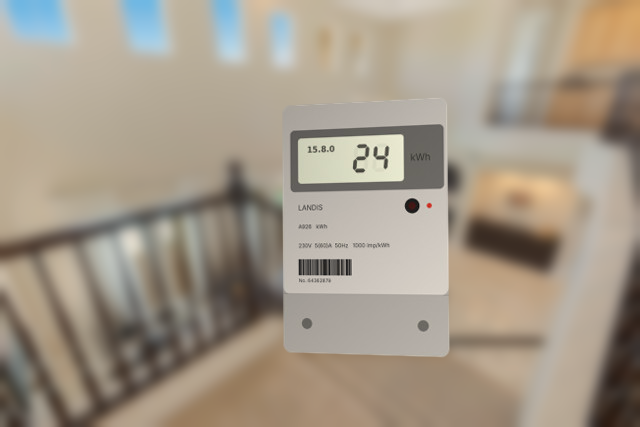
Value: 24 kWh
